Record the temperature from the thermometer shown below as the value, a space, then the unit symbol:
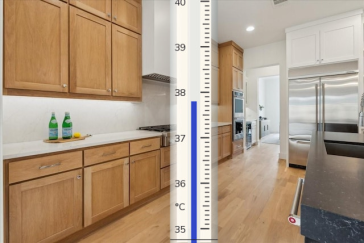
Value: 37.8 °C
